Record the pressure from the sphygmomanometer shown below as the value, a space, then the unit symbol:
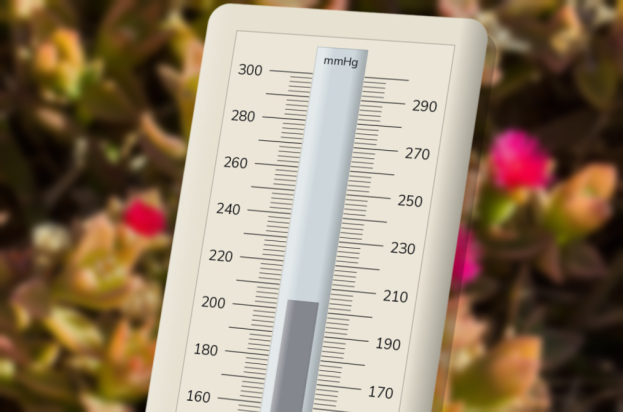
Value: 204 mmHg
